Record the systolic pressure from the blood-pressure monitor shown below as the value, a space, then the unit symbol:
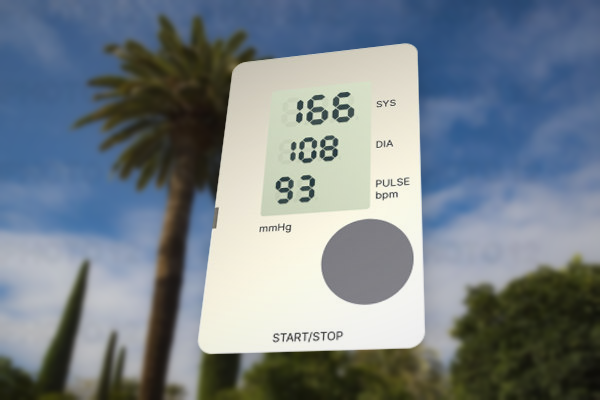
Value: 166 mmHg
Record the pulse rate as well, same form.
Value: 93 bpm
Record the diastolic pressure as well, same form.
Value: 108 mmHg
